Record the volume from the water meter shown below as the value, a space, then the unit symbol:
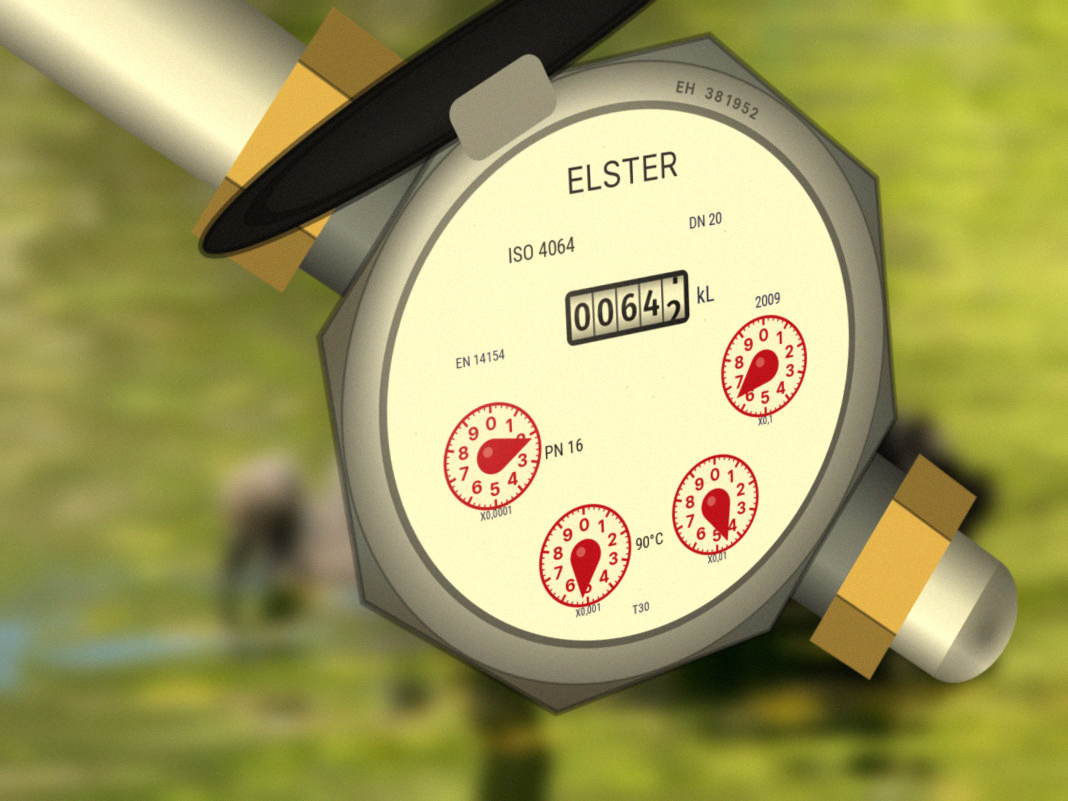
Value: 641.6452 kL
